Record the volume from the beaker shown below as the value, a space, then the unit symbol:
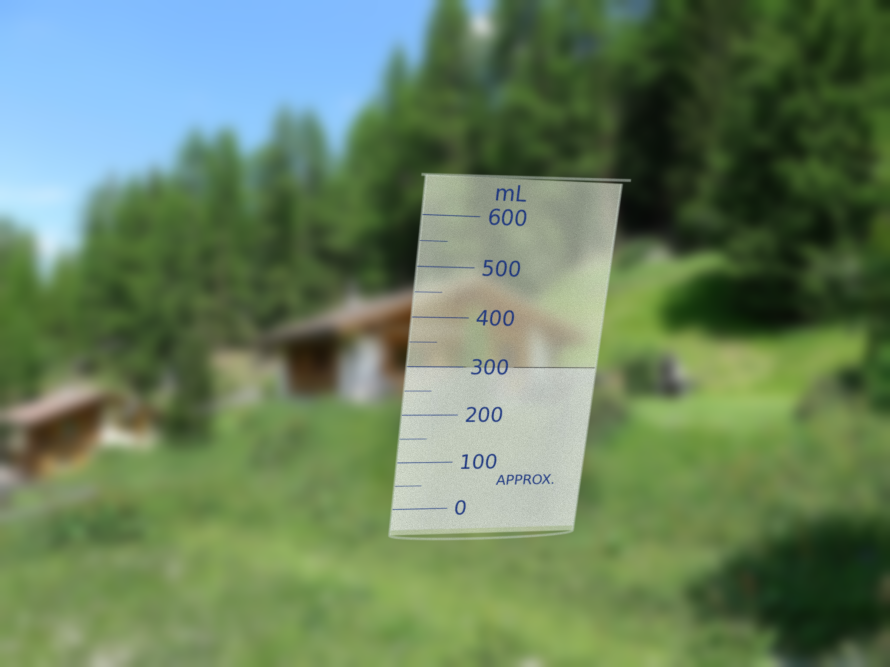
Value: 300 mL
